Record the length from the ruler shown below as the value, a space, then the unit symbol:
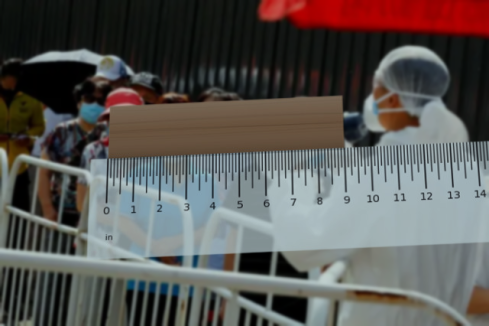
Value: 9 in
